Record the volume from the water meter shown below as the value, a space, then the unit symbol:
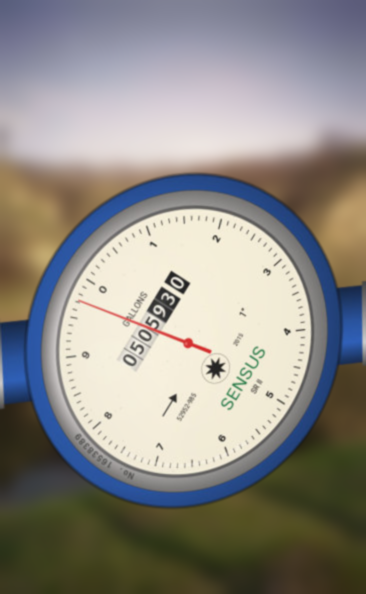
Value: 505929.7 gal
